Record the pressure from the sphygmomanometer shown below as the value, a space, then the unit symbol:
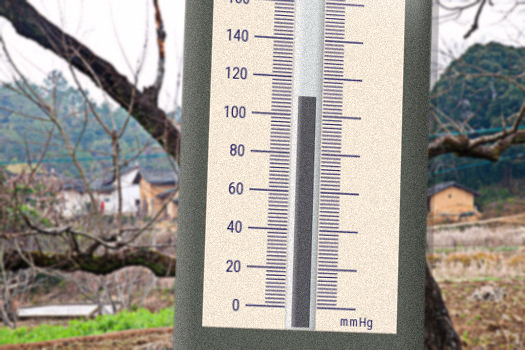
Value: 110 mmHg
